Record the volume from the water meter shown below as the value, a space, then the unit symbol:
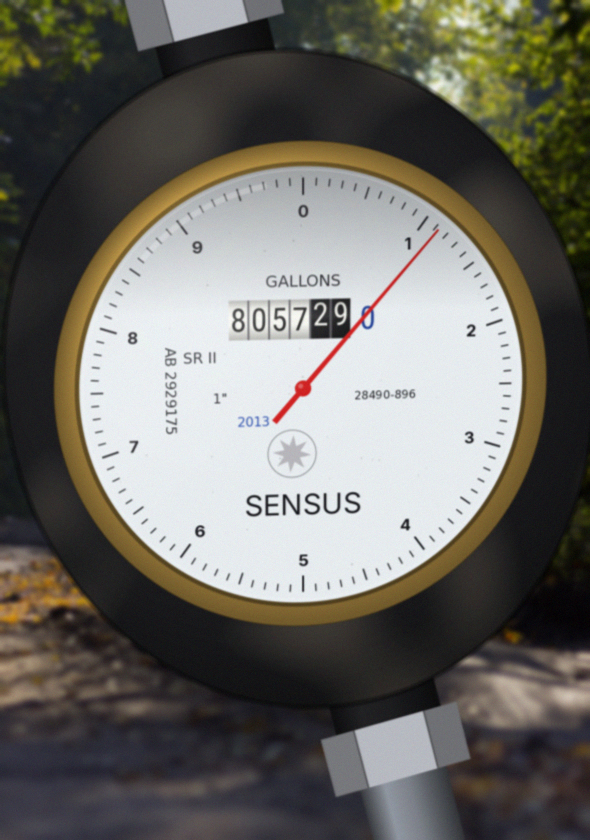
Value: 8057291.1 gal
